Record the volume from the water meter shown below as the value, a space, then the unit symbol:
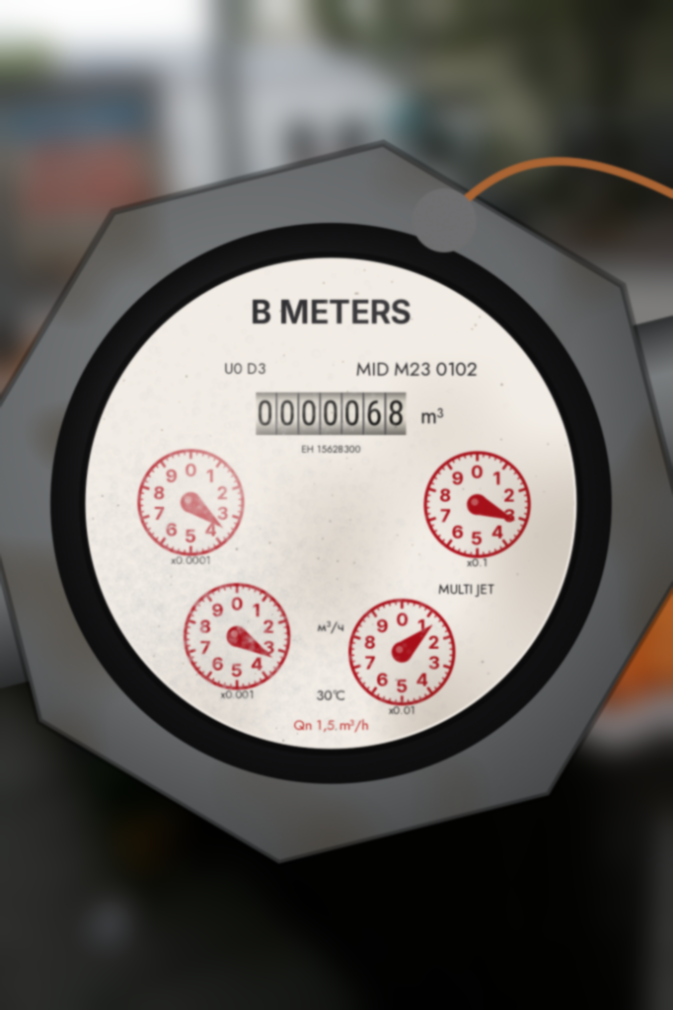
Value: 68.3133 m³
